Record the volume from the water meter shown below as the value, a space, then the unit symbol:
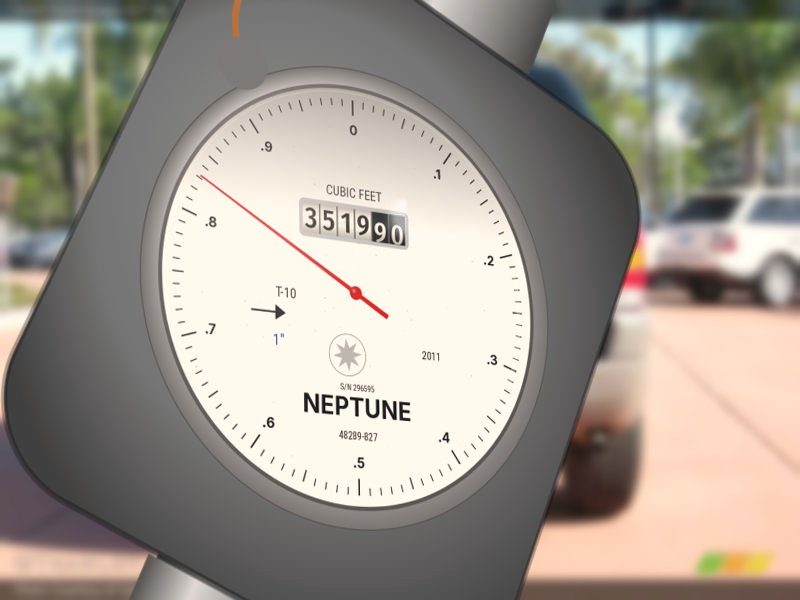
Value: 351989.83 ft³
